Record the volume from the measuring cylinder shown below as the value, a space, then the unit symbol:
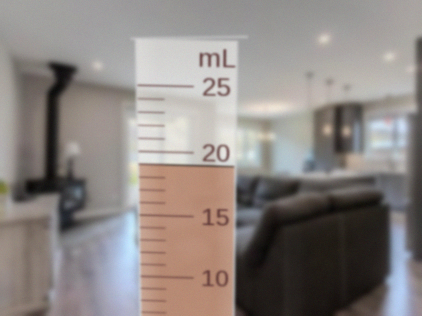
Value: 19 mL
